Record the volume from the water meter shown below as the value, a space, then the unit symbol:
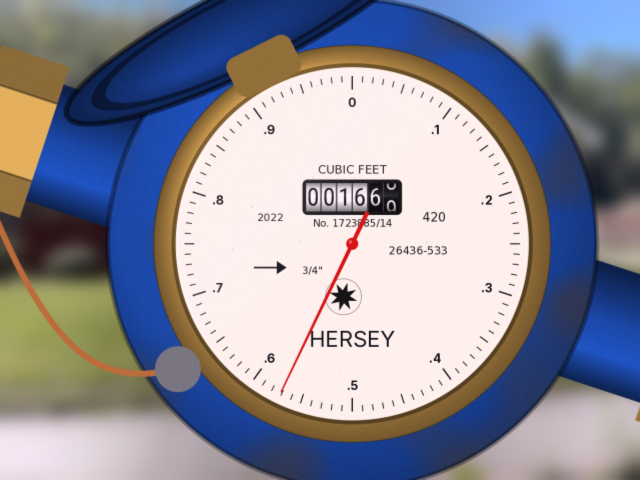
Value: 1668.57 ft³
